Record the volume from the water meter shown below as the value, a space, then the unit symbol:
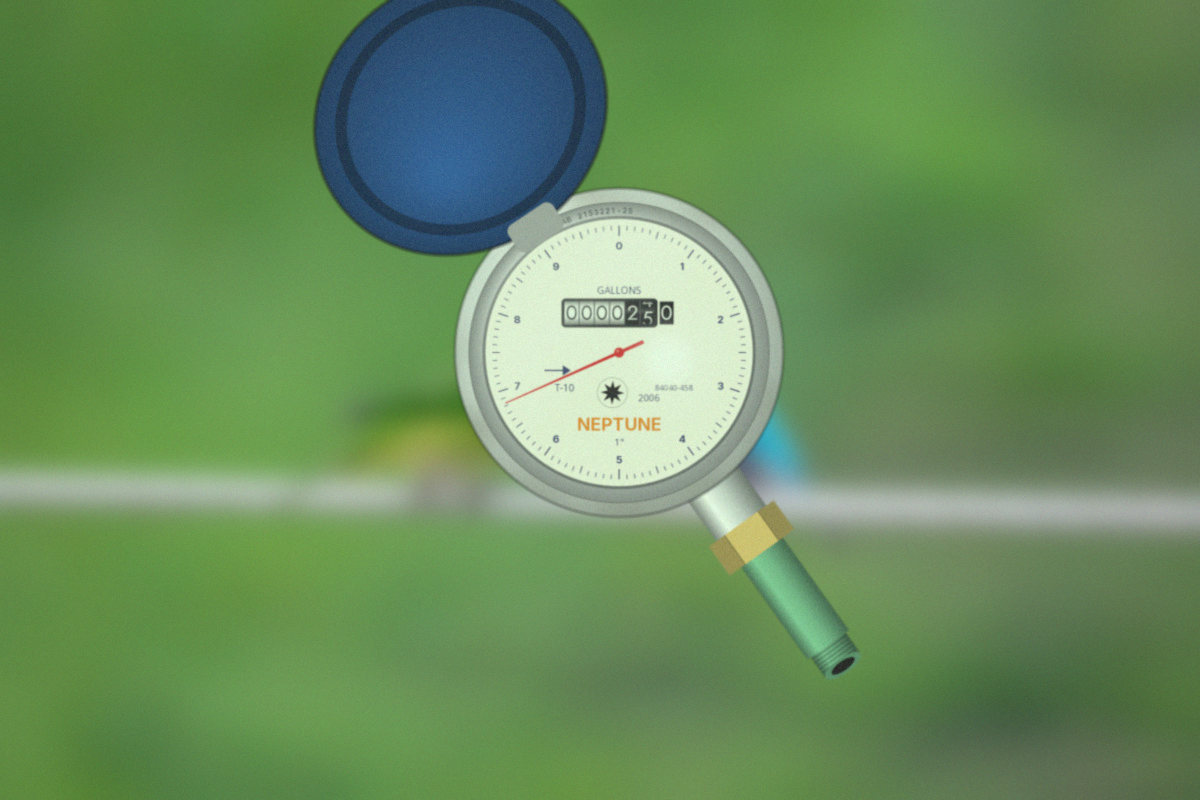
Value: 246.8 gal
